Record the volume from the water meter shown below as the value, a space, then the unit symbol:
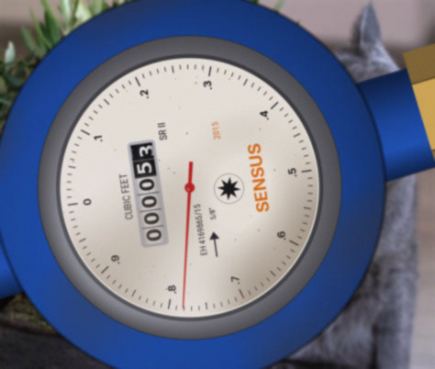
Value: 52.78 ft³
